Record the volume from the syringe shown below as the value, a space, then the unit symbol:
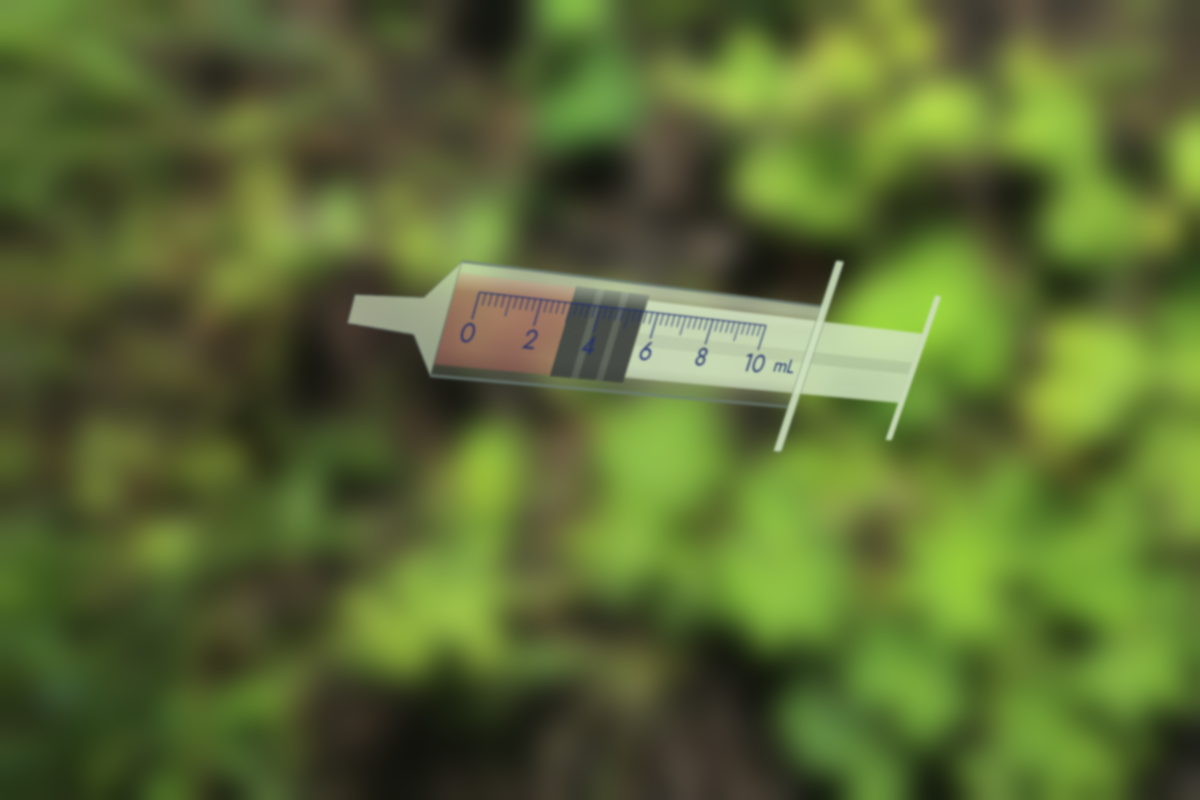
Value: 3 mL
